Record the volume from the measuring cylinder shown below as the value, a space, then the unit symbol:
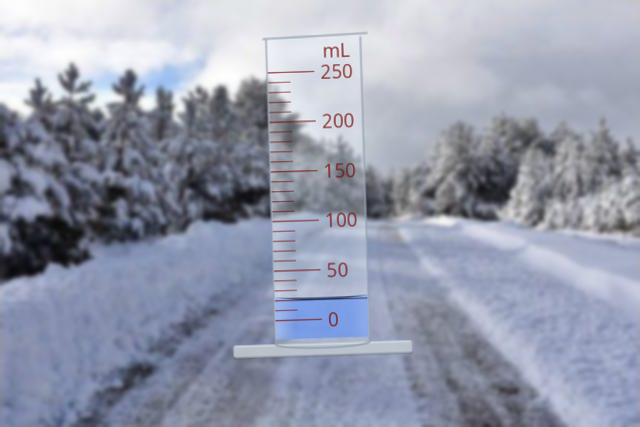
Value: 20 mL
